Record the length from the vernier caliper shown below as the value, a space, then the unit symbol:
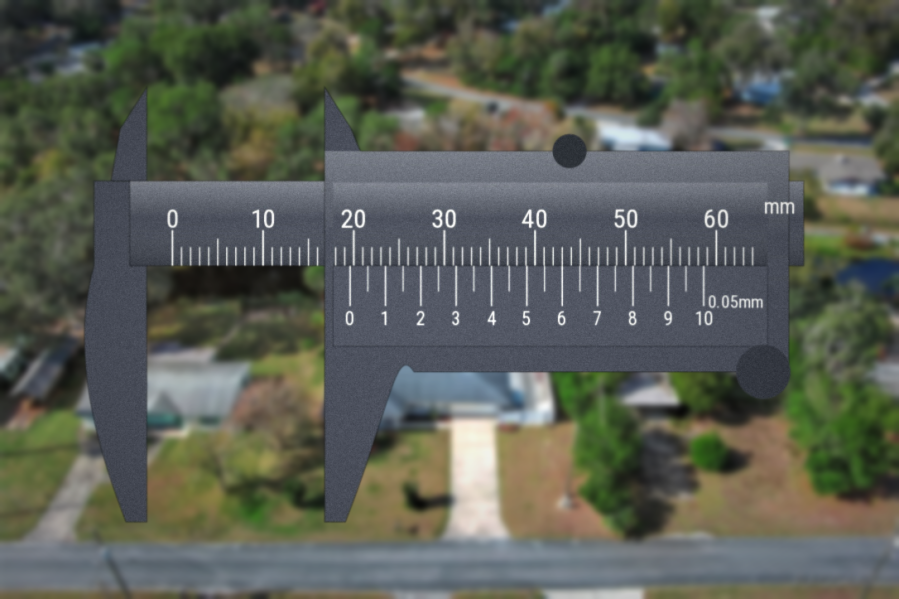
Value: 19.6 mm
